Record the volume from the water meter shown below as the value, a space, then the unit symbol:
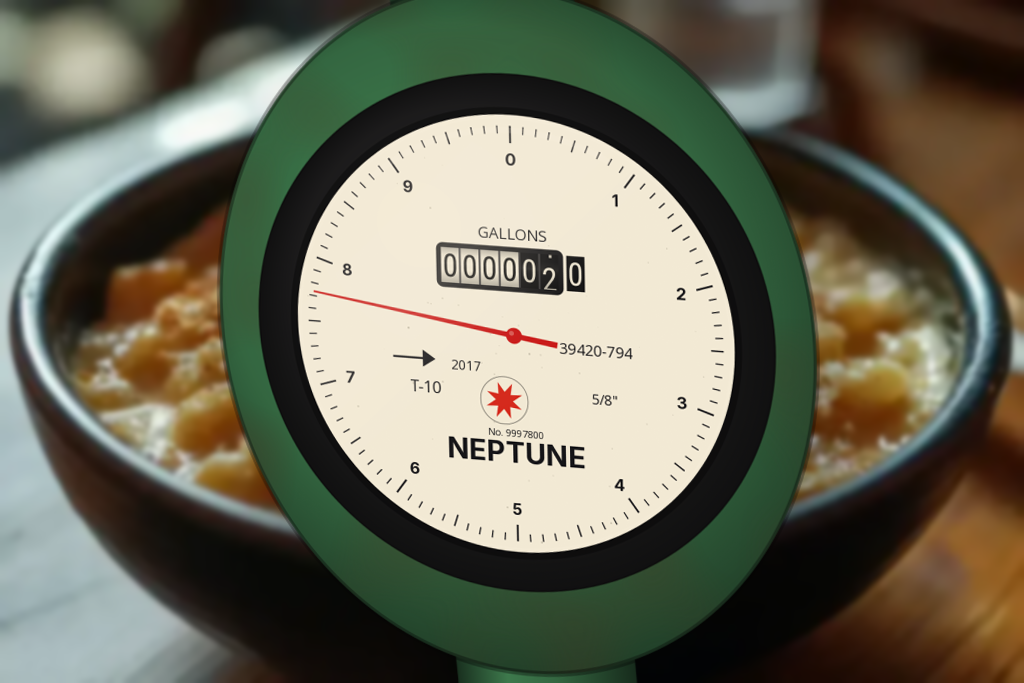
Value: 17.7 gal
